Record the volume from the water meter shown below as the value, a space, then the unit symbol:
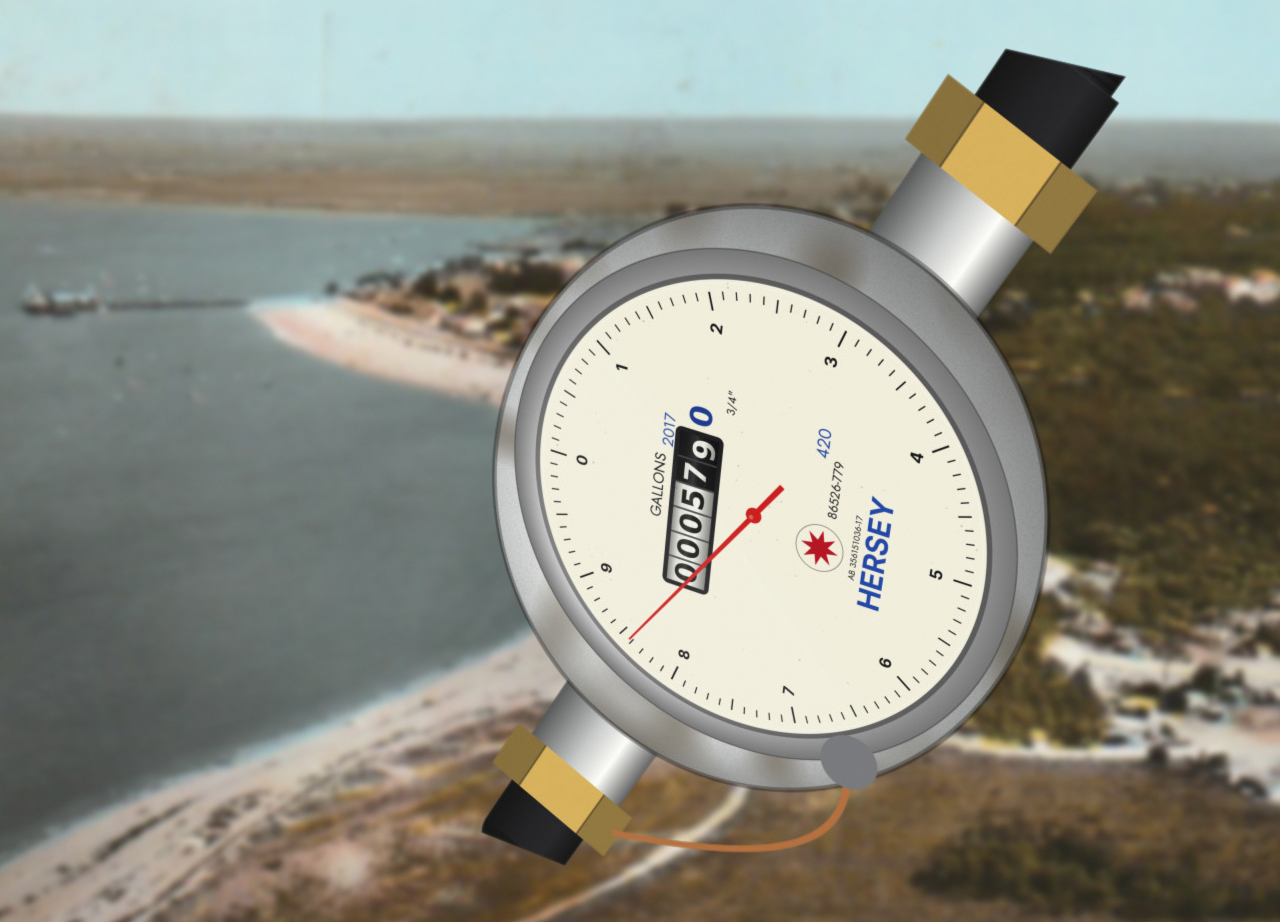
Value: 5788.4 gal
